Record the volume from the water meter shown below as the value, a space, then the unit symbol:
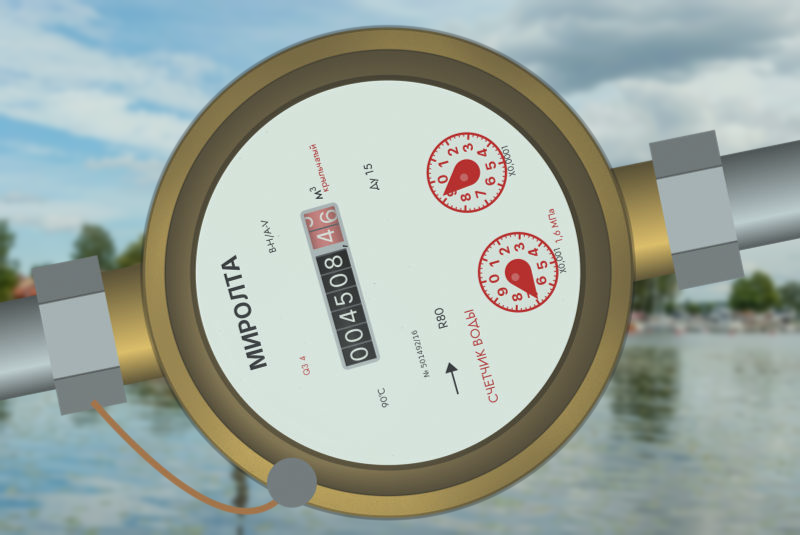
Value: 4508.4569 m³
